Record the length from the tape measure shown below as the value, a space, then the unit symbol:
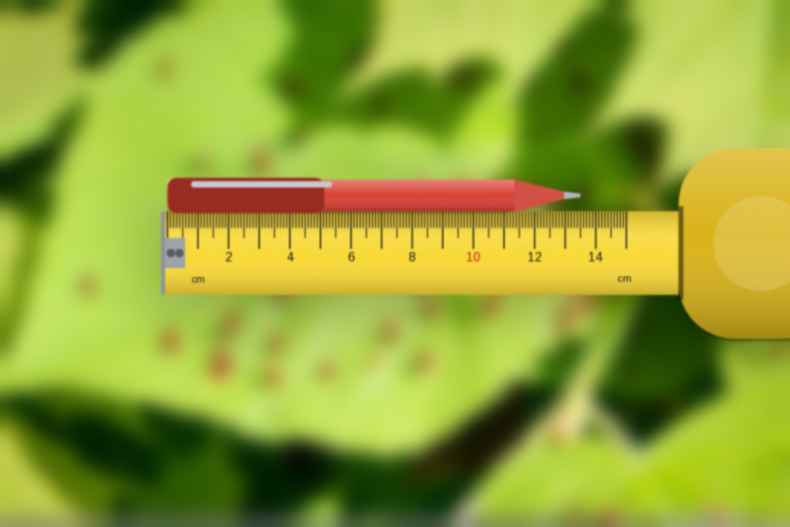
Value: 13.5 cm
